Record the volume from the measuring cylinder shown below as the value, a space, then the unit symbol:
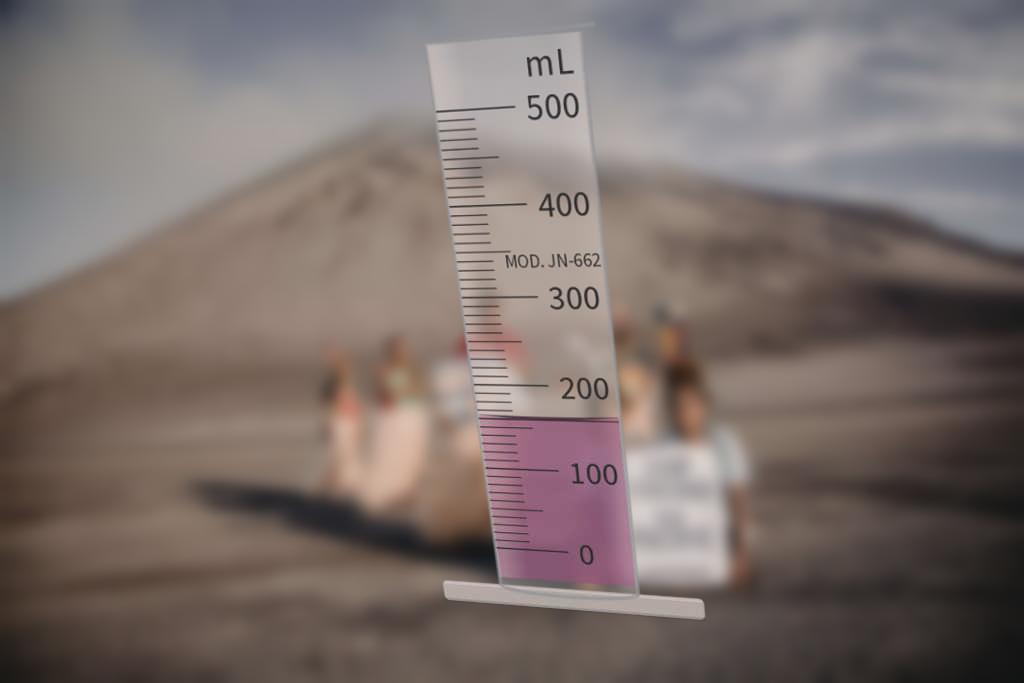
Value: 160 mL
